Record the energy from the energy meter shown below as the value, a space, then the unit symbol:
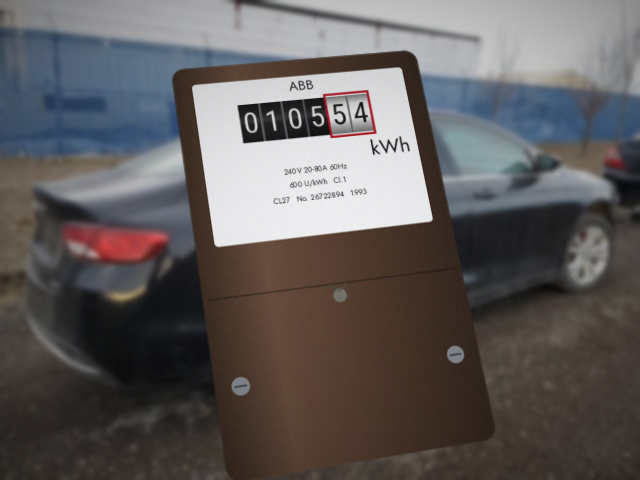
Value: 105.54 kWh
